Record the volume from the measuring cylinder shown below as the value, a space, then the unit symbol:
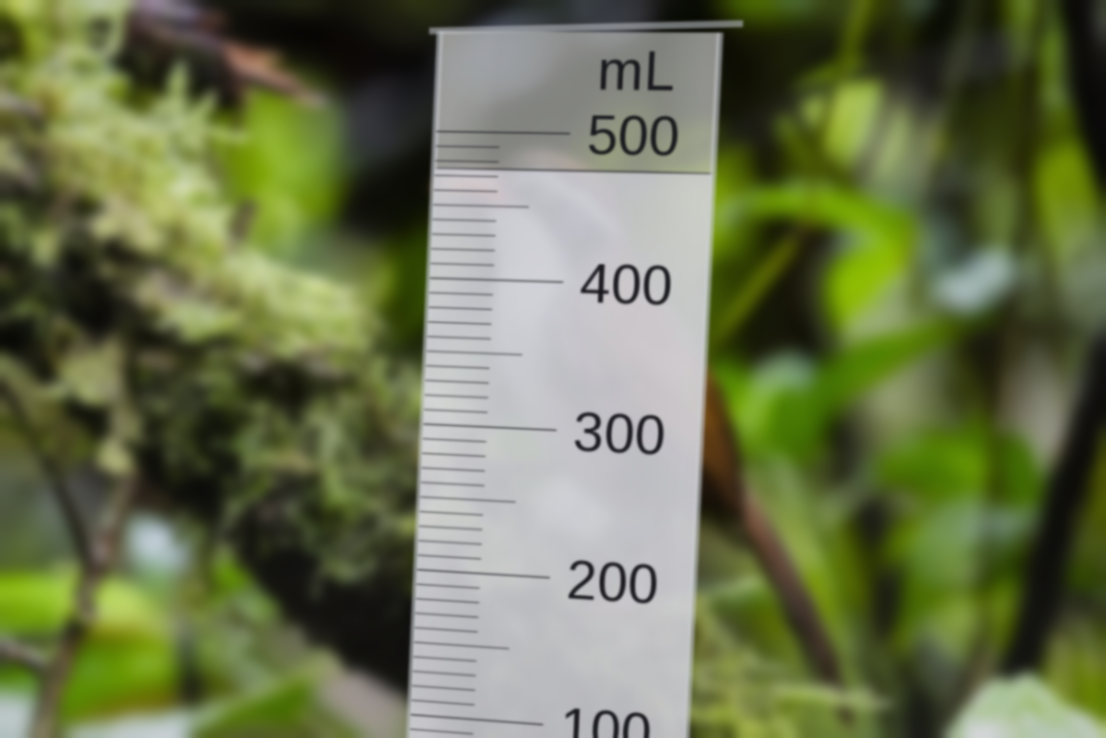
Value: 475 mL
